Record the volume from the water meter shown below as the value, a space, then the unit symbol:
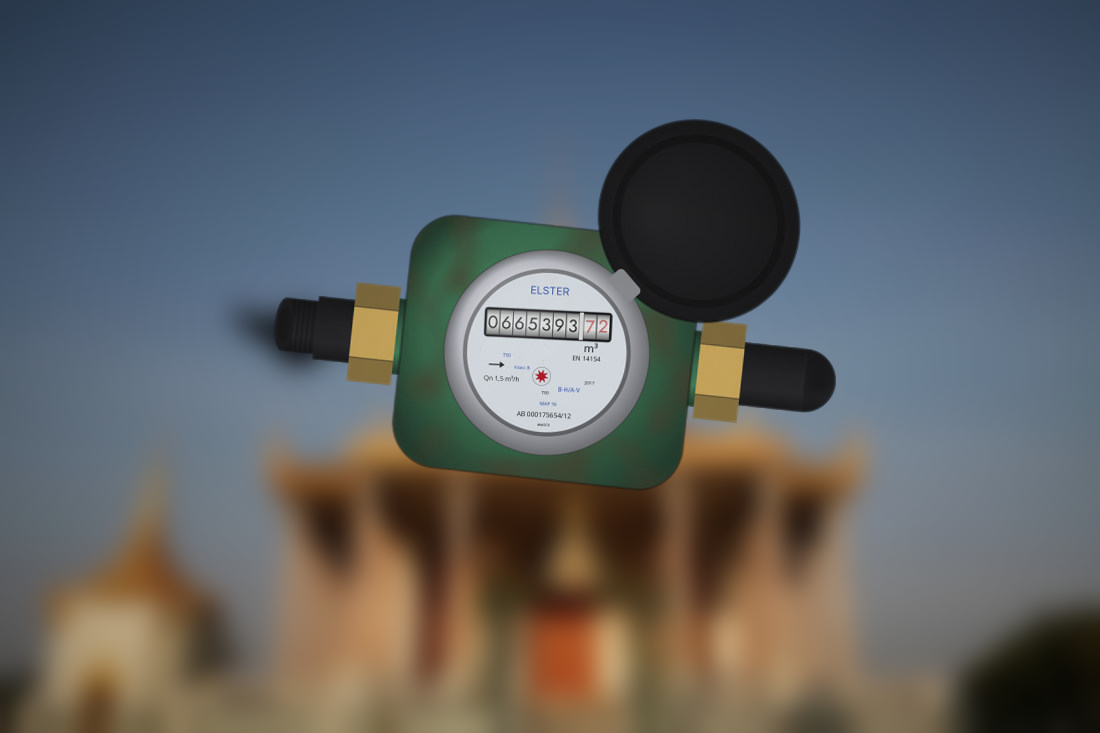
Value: 665393.72 m³
